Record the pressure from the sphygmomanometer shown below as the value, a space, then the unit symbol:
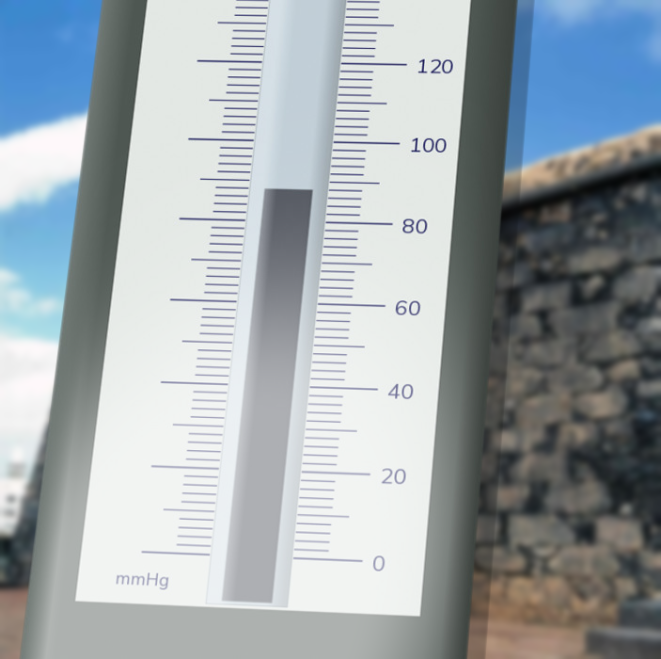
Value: 88 mmHg
